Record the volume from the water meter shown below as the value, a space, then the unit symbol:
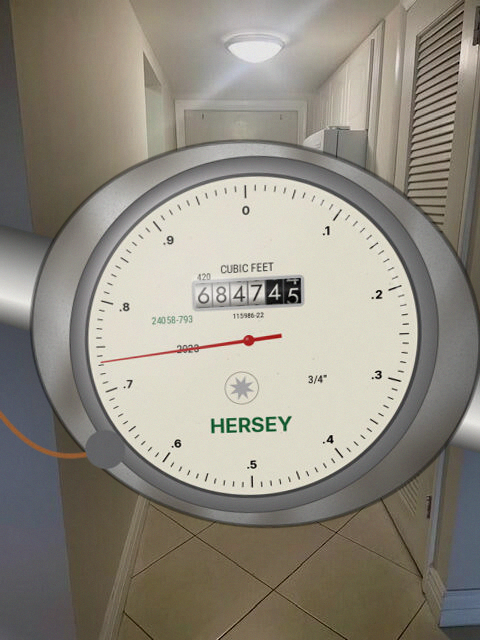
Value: 684744.73 ft³
